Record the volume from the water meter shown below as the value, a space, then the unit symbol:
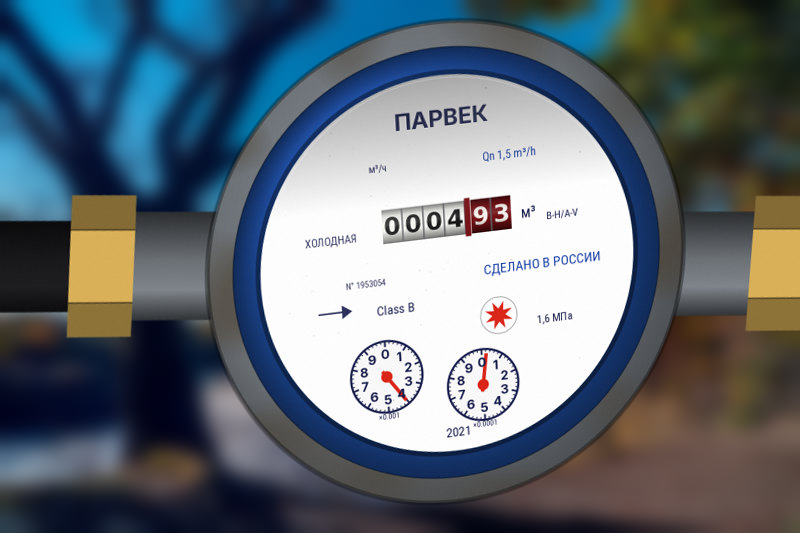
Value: 4.9340 m³
